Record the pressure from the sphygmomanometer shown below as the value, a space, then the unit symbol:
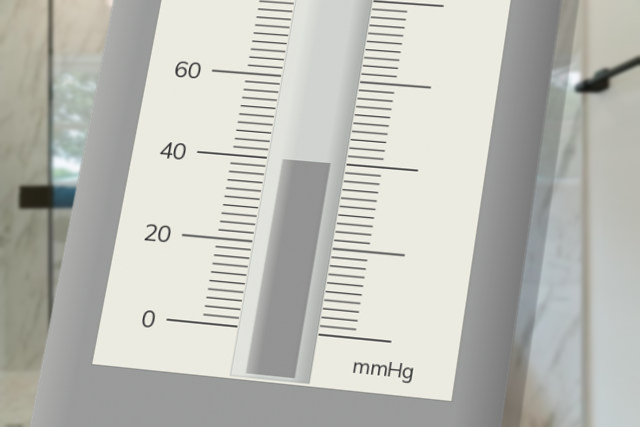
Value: 40 mmHg
